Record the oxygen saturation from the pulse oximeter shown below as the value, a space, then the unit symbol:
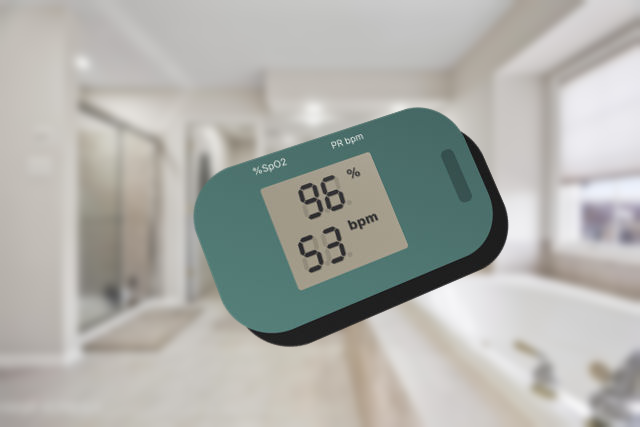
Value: 96 %
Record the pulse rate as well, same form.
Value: 53 bpm
